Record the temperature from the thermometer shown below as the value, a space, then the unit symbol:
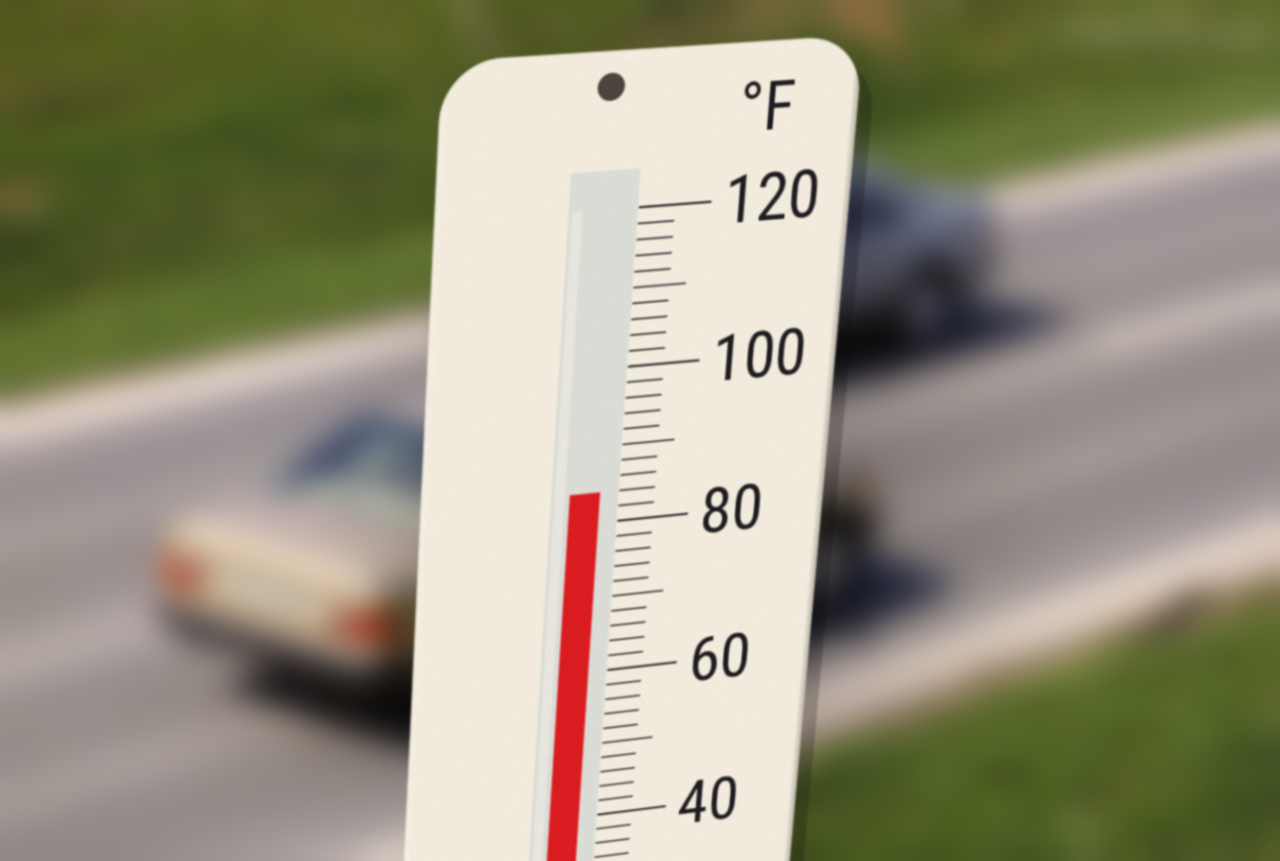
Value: 84 °F
